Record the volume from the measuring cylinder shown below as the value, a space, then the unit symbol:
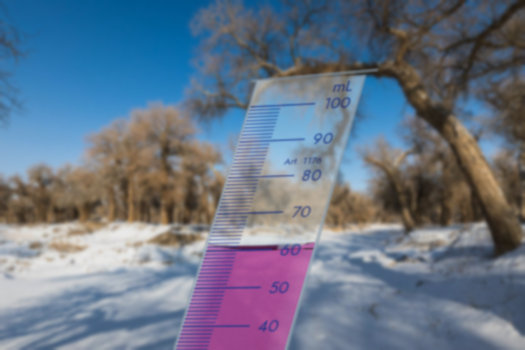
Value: 60 mL
